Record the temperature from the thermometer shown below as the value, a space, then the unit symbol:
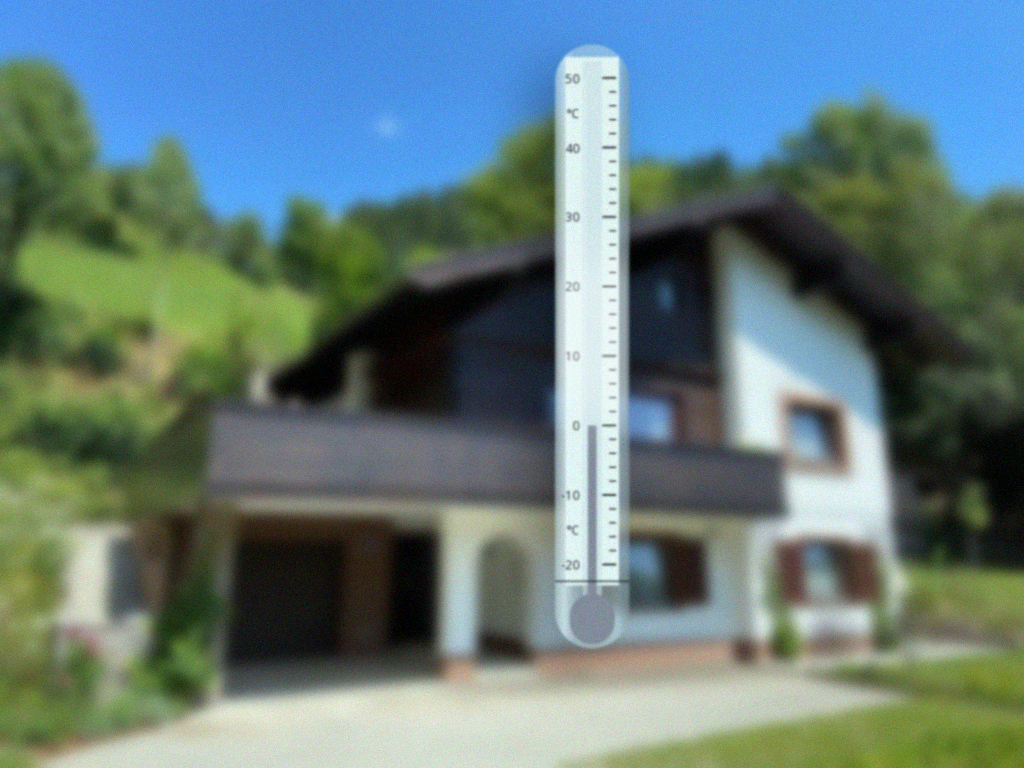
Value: 0 °C
